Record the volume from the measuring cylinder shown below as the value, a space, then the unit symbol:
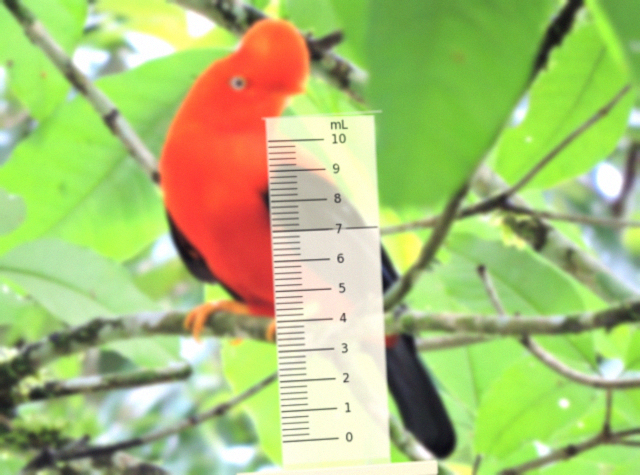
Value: 7 mL
